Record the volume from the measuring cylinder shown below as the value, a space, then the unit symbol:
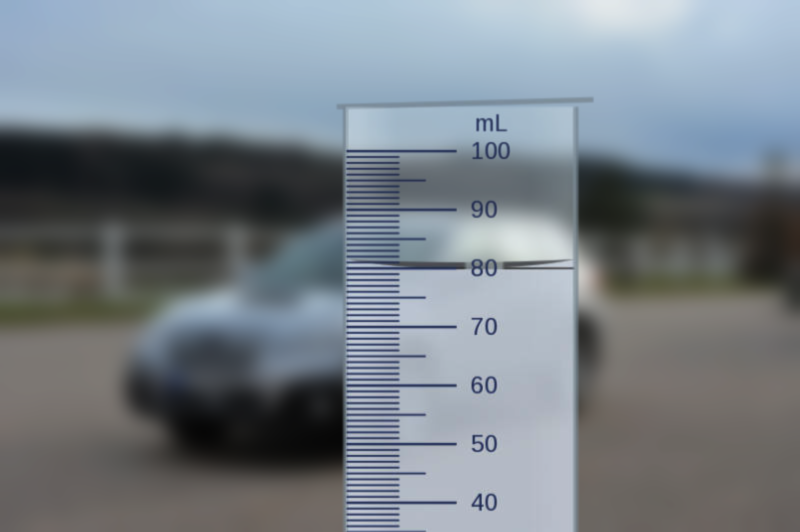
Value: 80 mL
